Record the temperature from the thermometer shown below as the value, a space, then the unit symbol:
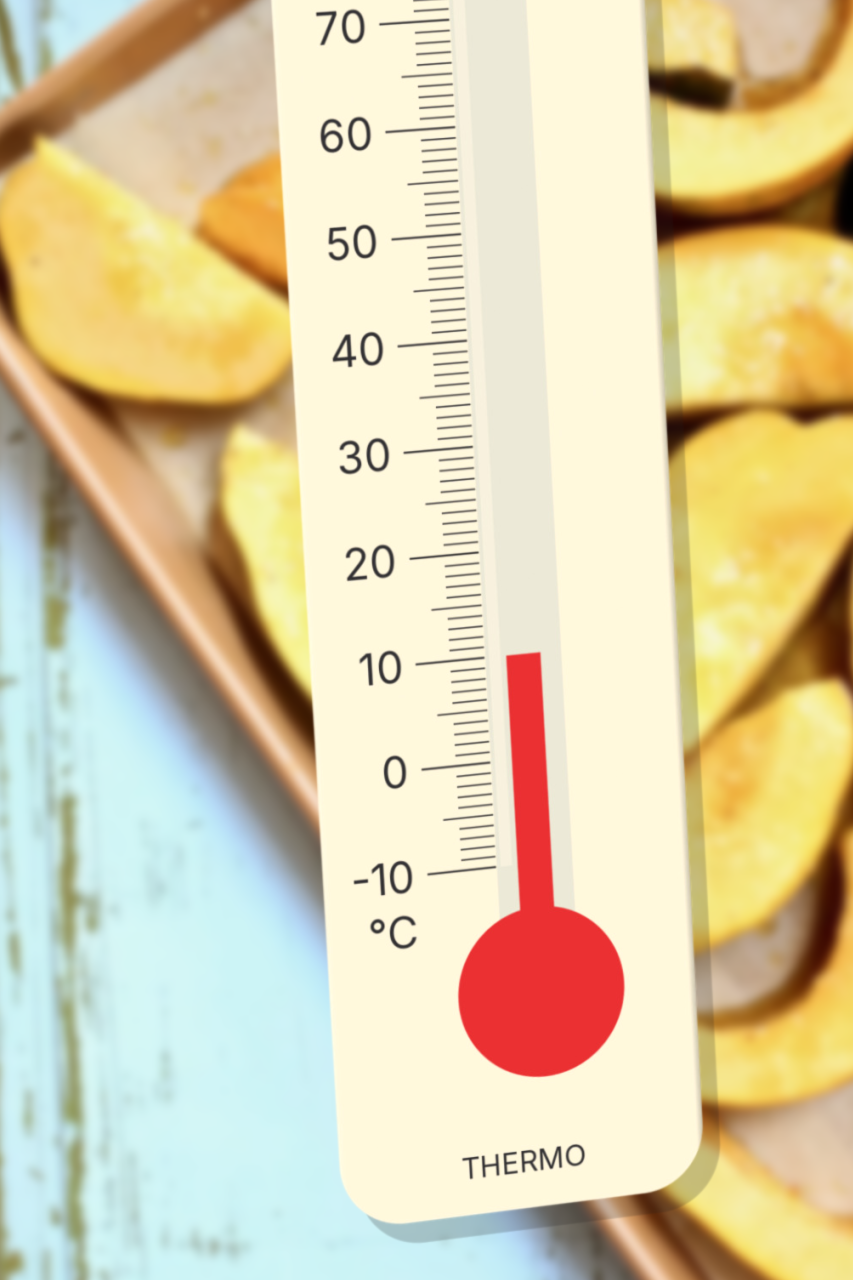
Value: 10 °C
